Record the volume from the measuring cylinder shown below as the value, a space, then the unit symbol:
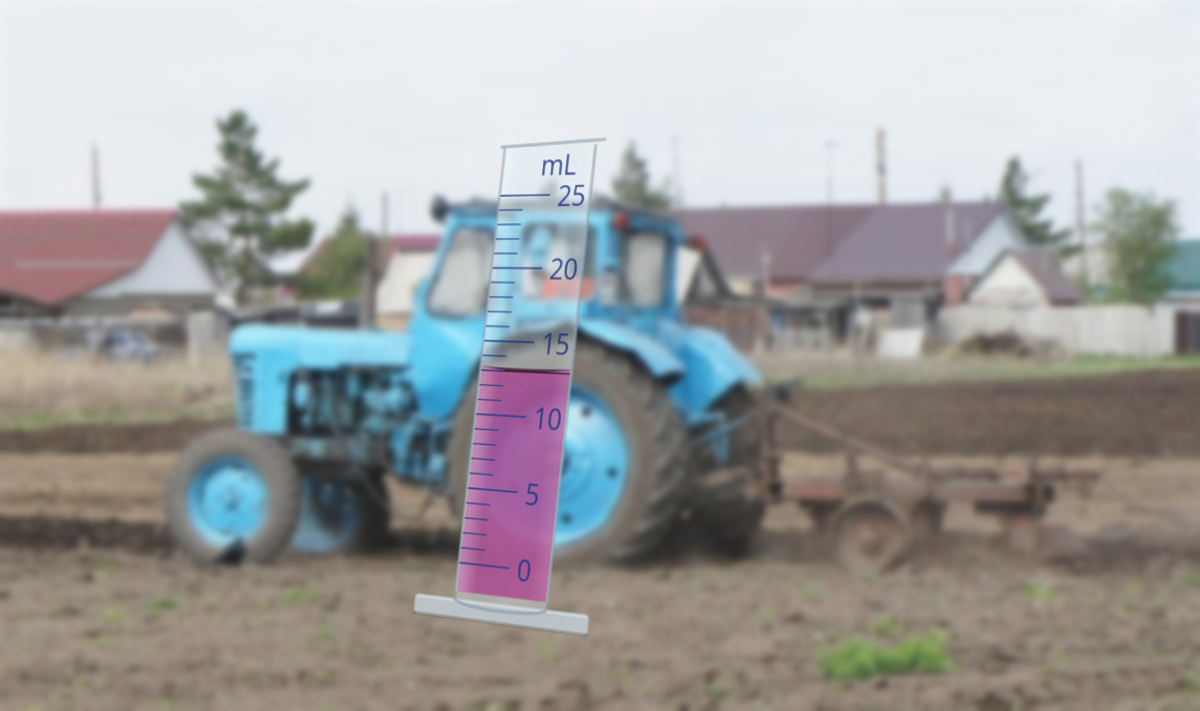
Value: 13 mL
